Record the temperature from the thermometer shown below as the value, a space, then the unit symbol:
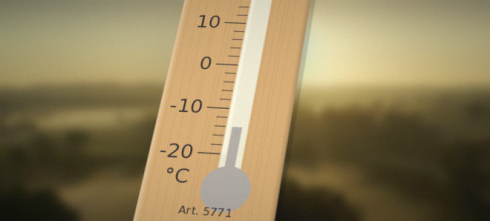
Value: -14 °C
